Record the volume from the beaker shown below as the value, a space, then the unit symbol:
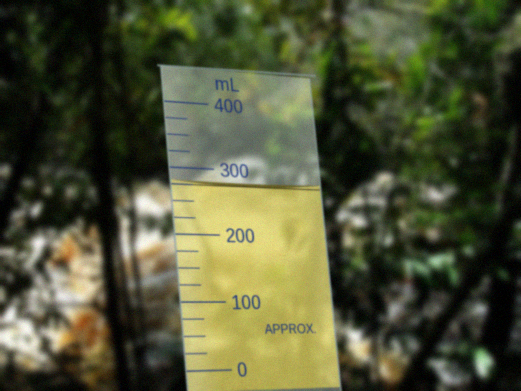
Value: 275 mL
